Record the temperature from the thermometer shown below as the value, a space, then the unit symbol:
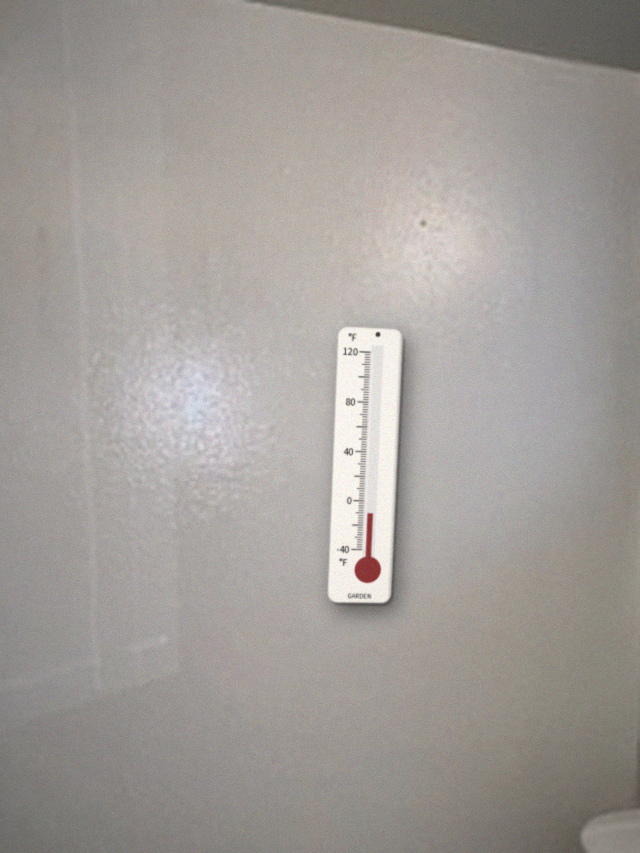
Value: -10 °F
